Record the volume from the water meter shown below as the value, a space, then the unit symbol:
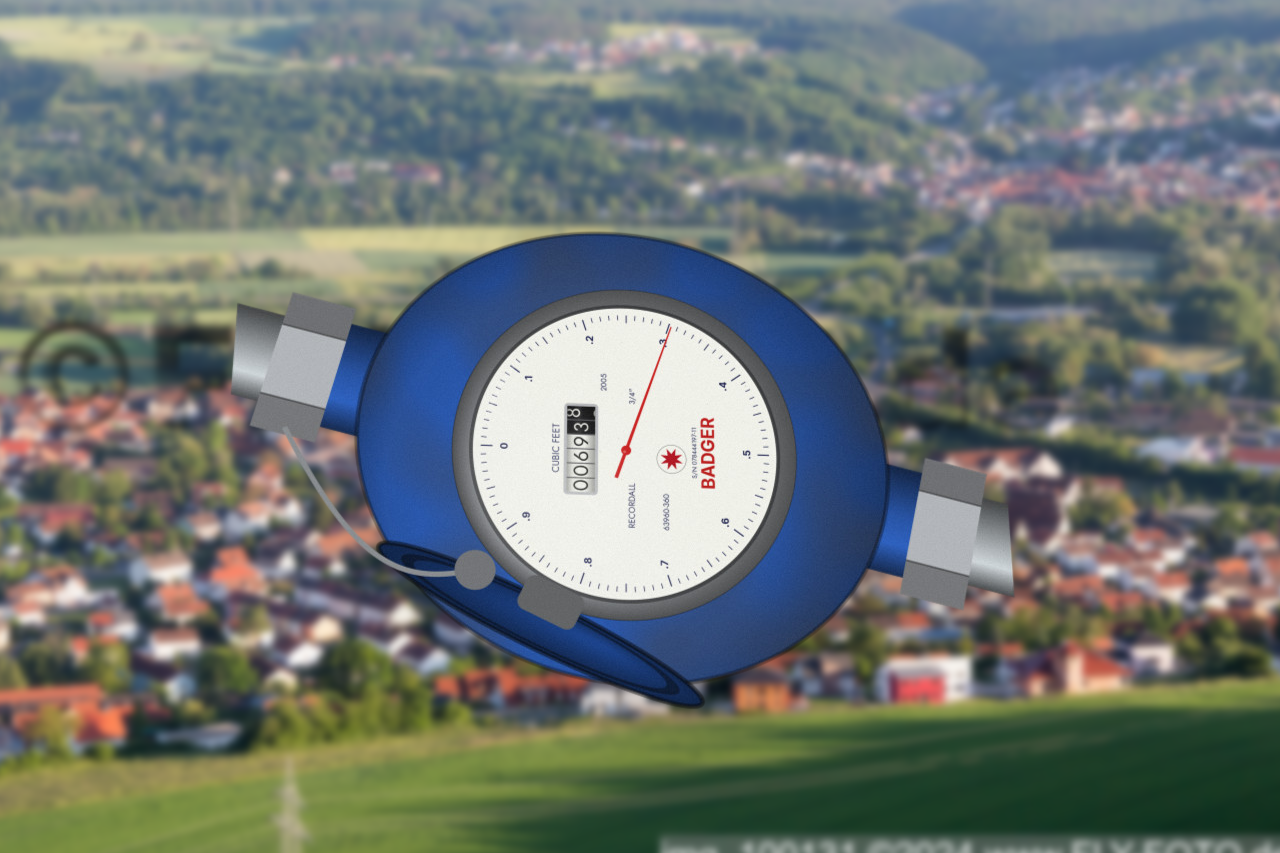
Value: 6938.30 ft³
